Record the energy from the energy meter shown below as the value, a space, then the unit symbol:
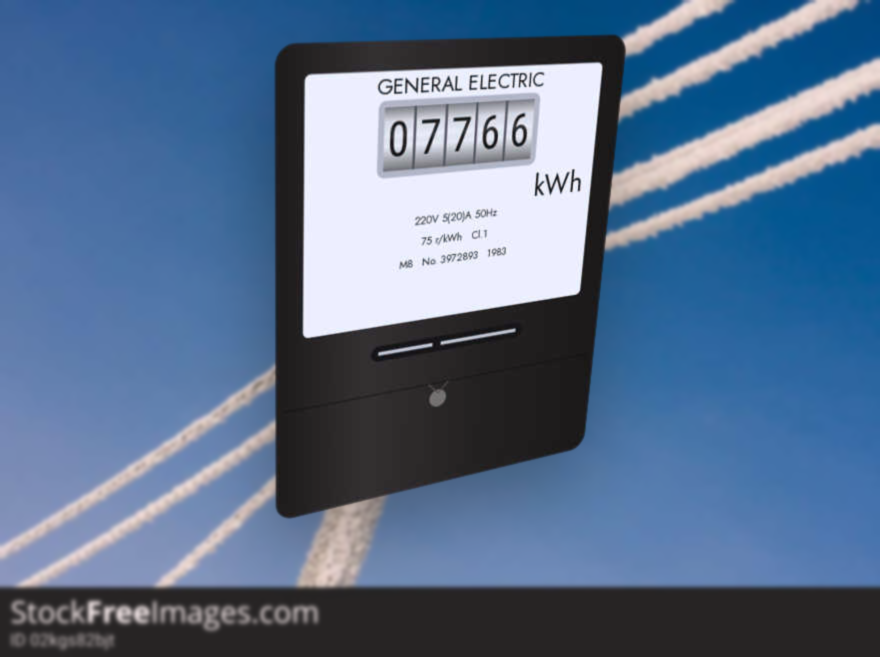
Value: 7766 kWh
